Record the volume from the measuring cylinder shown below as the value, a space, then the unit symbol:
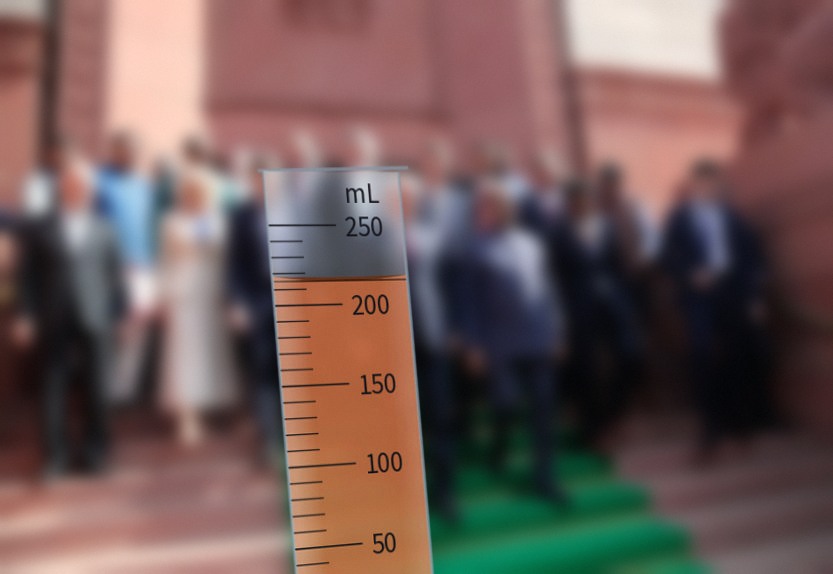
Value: 215 mL
